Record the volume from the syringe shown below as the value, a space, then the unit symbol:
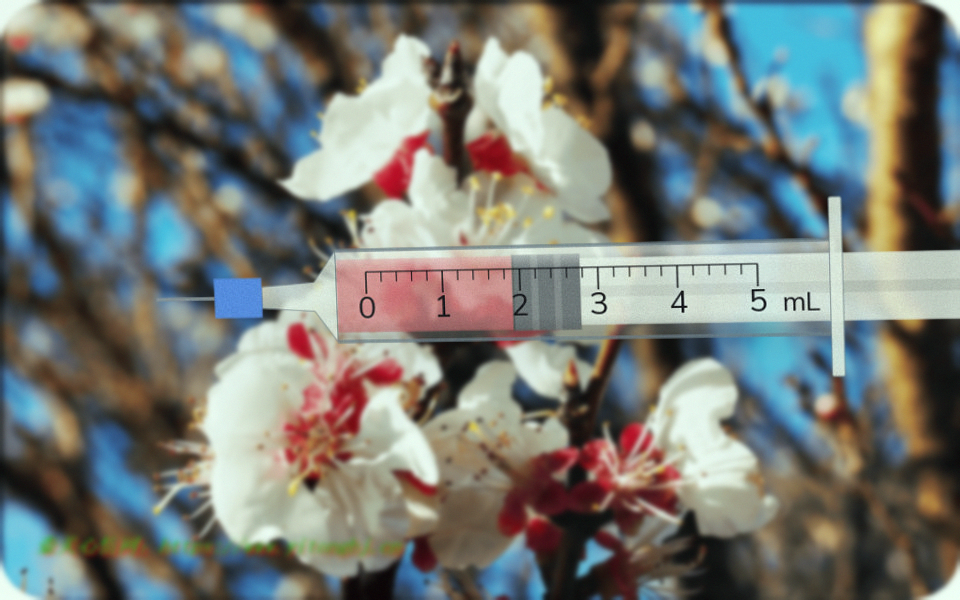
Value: 1.9 mL
